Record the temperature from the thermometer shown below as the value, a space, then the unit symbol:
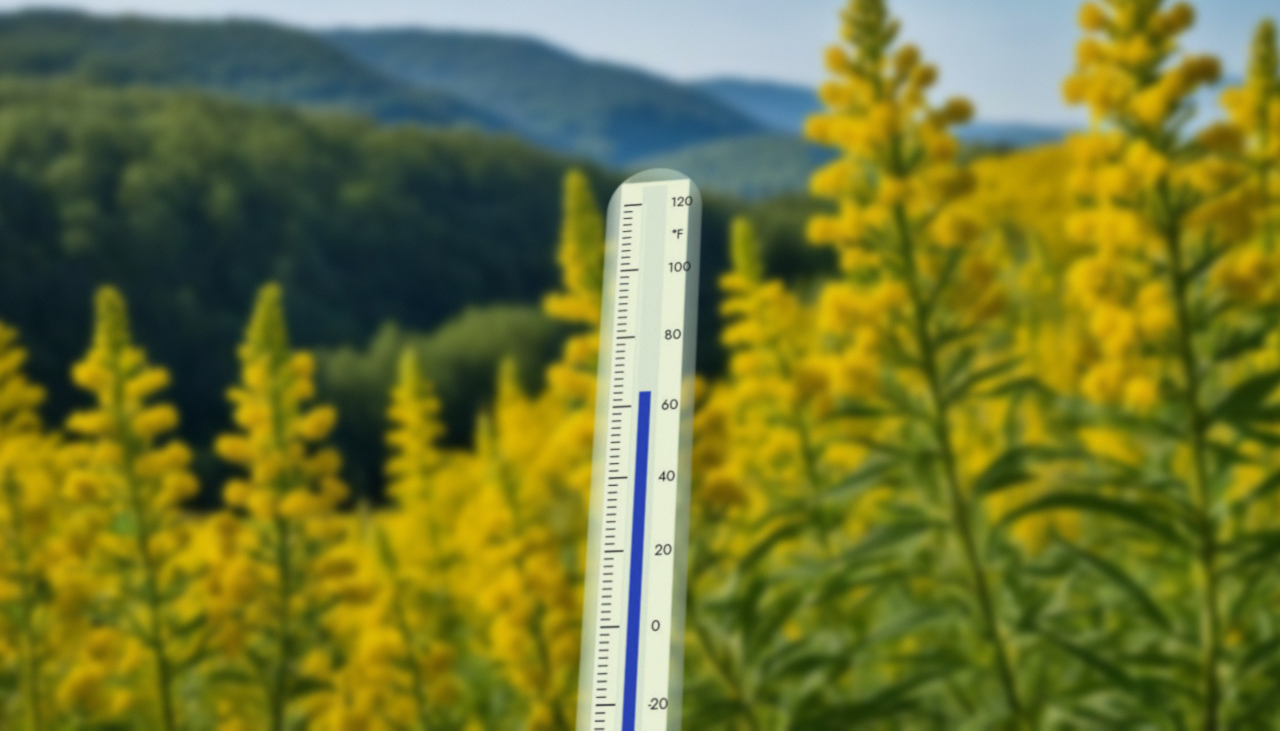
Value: 64 °F
